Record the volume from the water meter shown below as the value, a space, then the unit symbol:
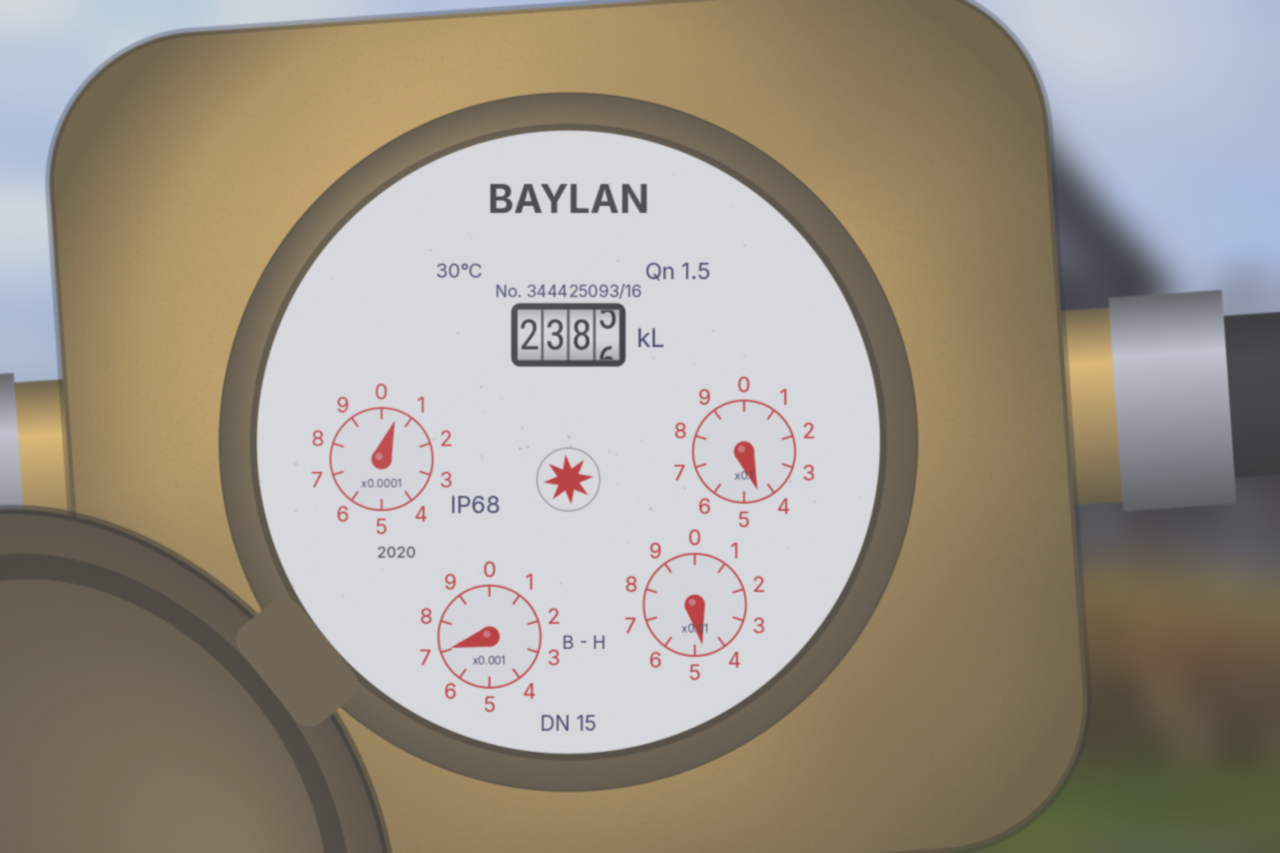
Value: 2385.4470 kL
